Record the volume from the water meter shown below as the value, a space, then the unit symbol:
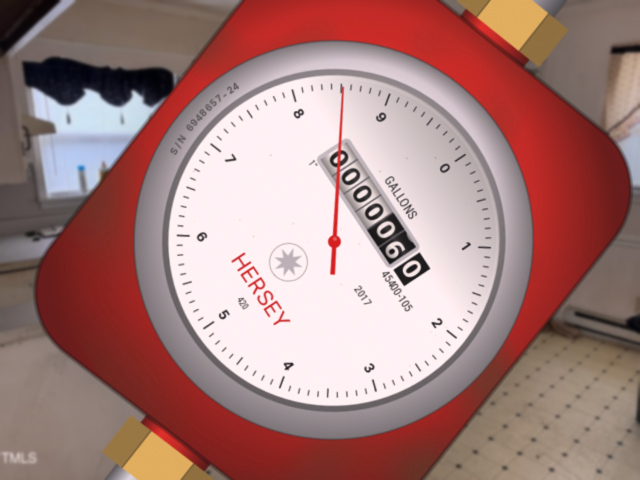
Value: 58.5 gal
